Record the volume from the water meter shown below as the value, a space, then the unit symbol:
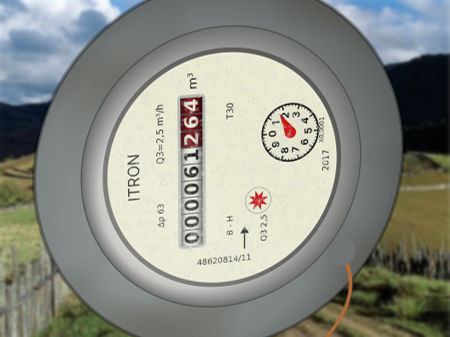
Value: 61.2641 m³
